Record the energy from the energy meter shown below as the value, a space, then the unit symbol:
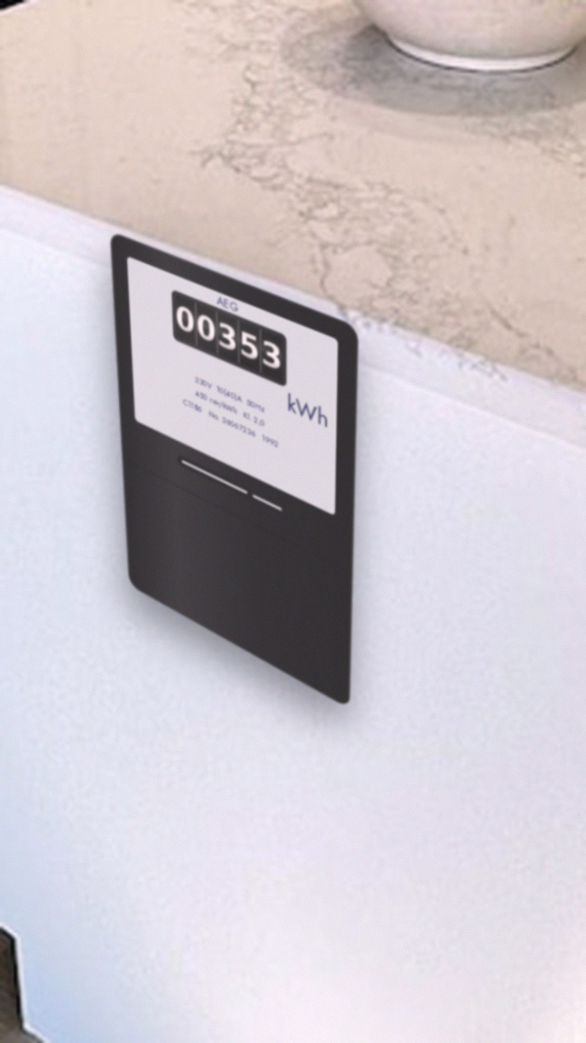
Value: 353 kWh
